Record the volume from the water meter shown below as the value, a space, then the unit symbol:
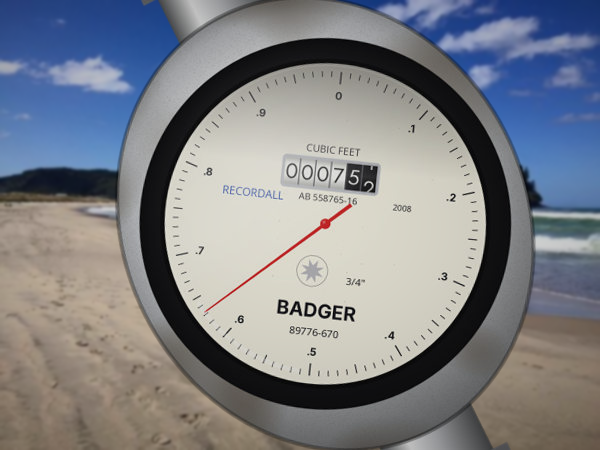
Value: 751.63 ft³
